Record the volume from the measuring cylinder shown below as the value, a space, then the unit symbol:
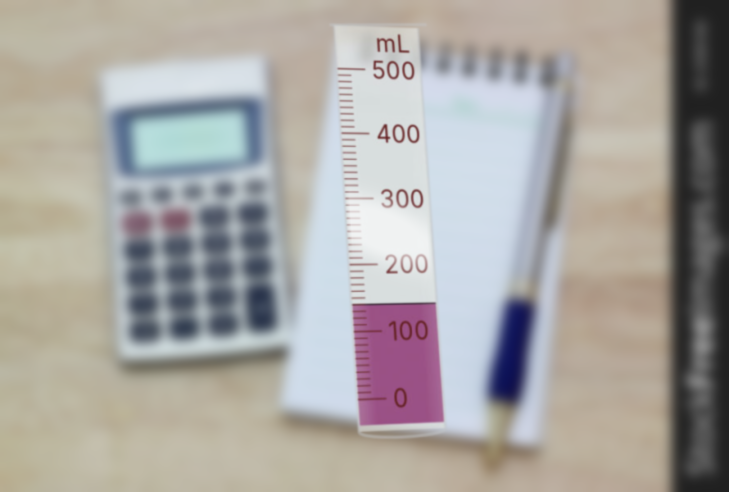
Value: 140 mL
